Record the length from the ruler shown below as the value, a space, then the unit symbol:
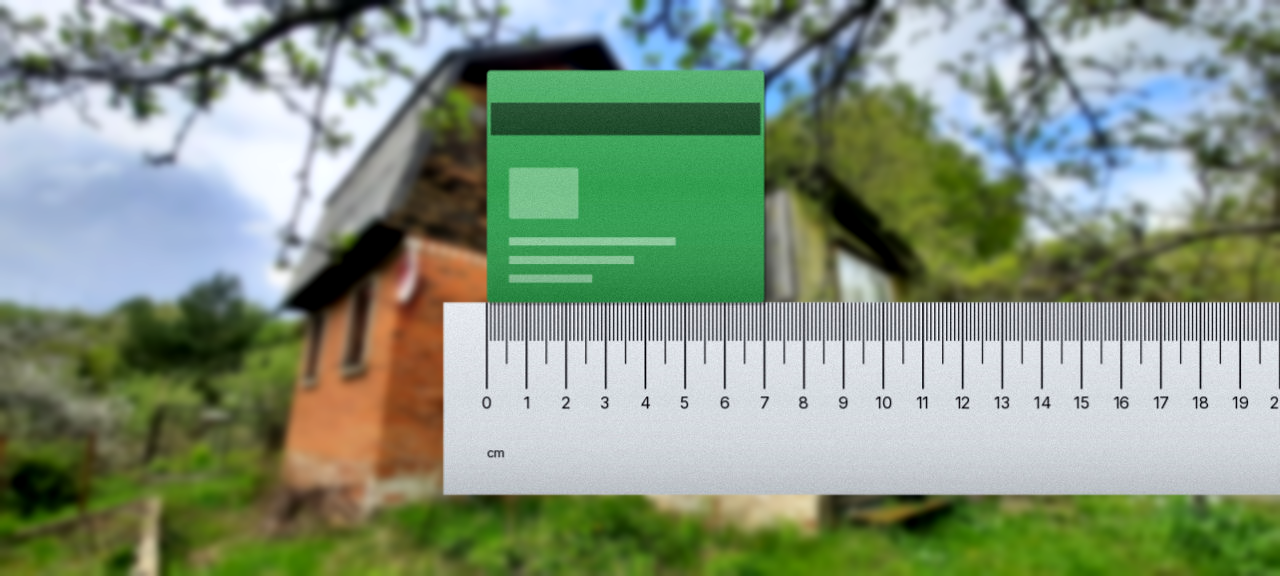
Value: 7 cm
